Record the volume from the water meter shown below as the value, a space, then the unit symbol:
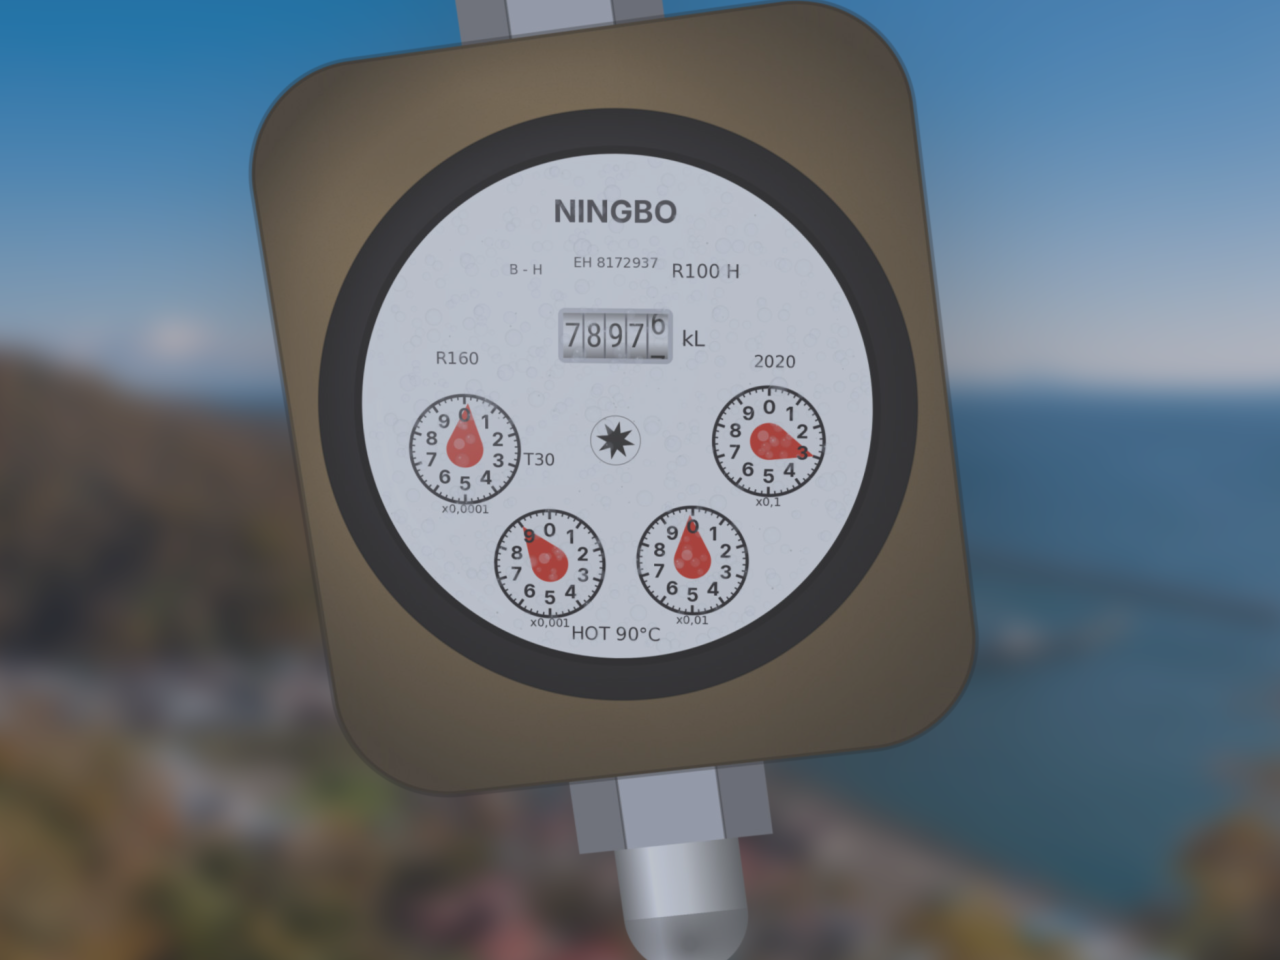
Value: 78976.2990 kL
